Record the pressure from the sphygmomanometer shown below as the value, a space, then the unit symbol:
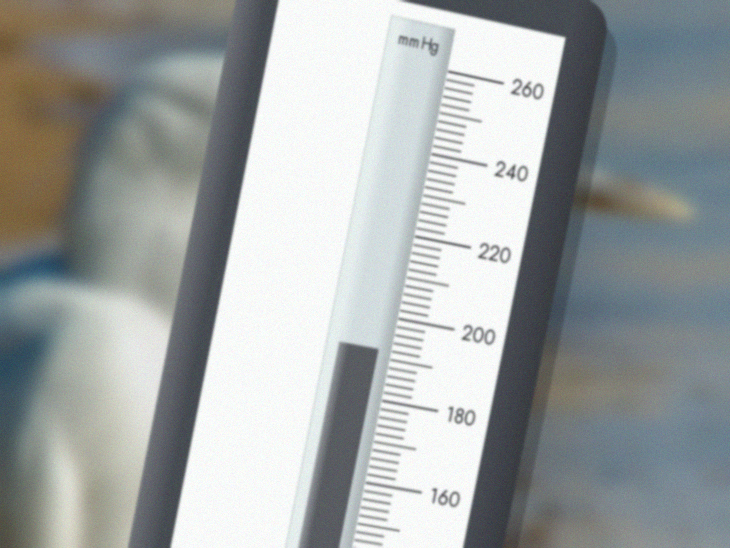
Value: 192 mmHg
